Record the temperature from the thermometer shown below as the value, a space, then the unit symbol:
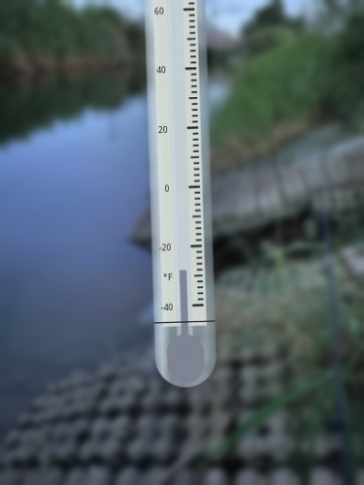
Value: -28 °F
